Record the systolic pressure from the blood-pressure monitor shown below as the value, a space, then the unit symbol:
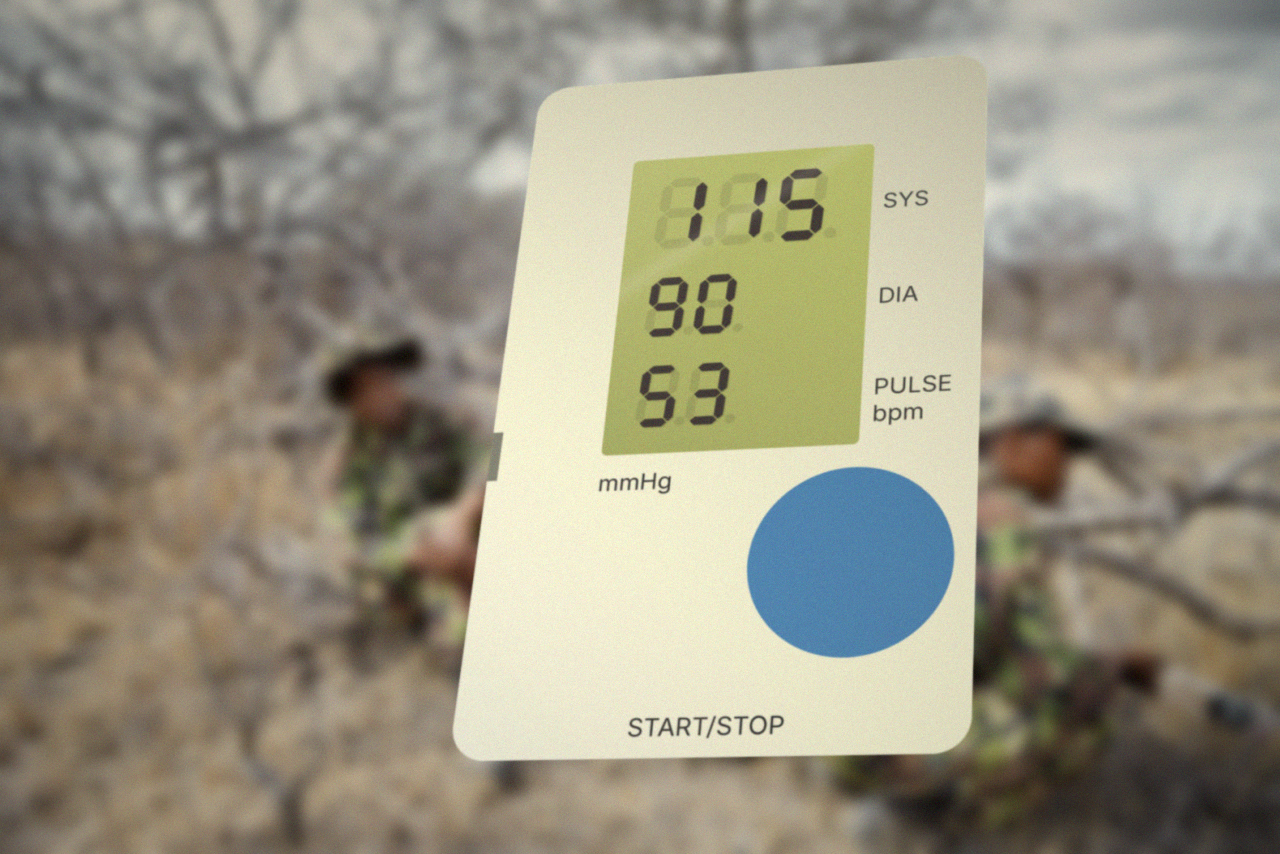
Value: 115 mmHg
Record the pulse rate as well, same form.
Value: 53 bpm
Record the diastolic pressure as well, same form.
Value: 90 mmHg
